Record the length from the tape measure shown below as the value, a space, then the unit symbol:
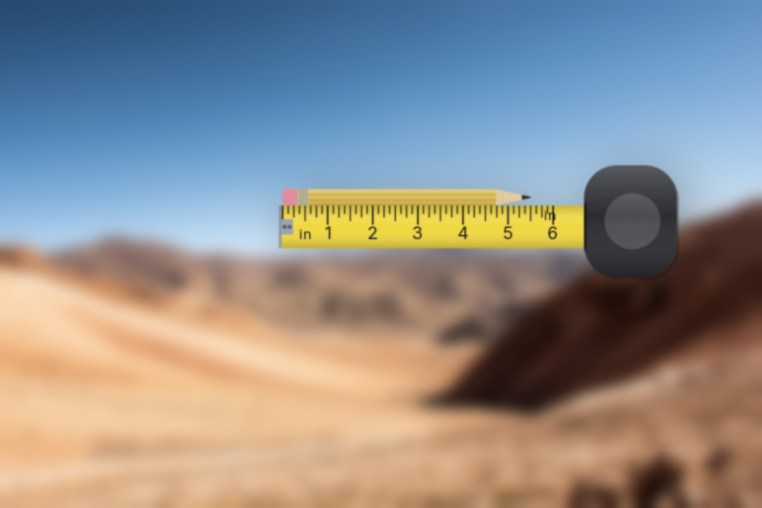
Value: 5.5 in
